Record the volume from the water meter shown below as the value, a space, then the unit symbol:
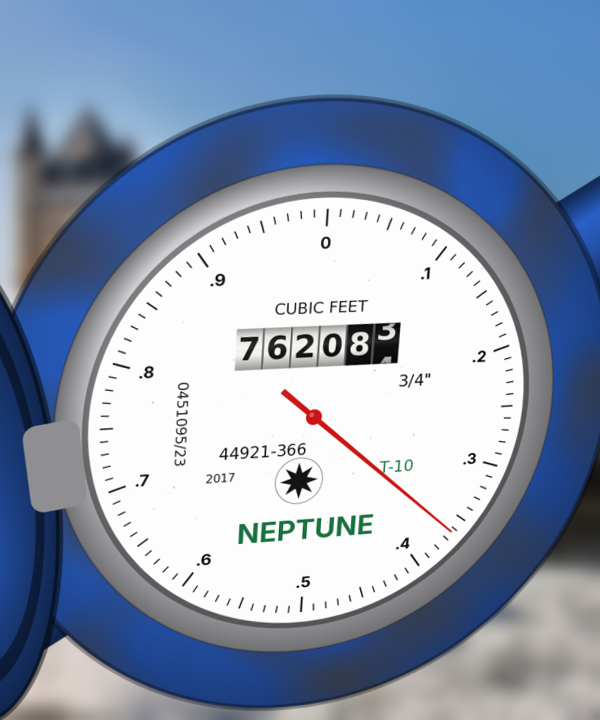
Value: 762083.36 ft³
